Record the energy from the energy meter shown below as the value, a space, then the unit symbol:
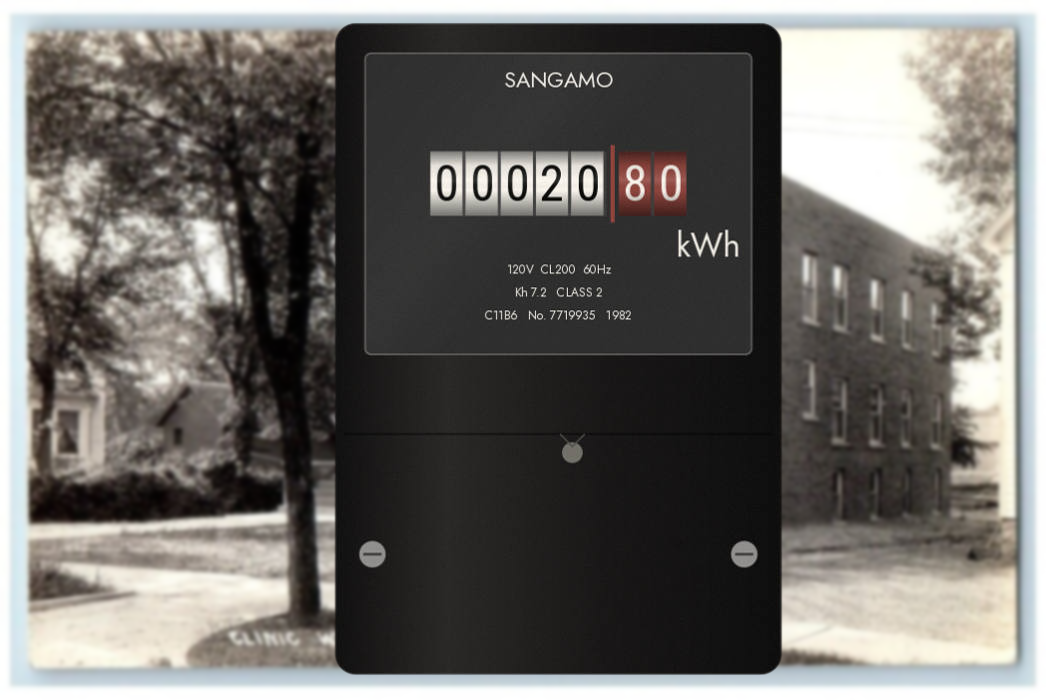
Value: 20.80 kWh
